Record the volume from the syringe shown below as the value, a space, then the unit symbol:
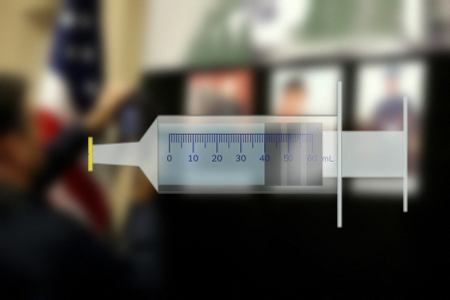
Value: 40 mL
